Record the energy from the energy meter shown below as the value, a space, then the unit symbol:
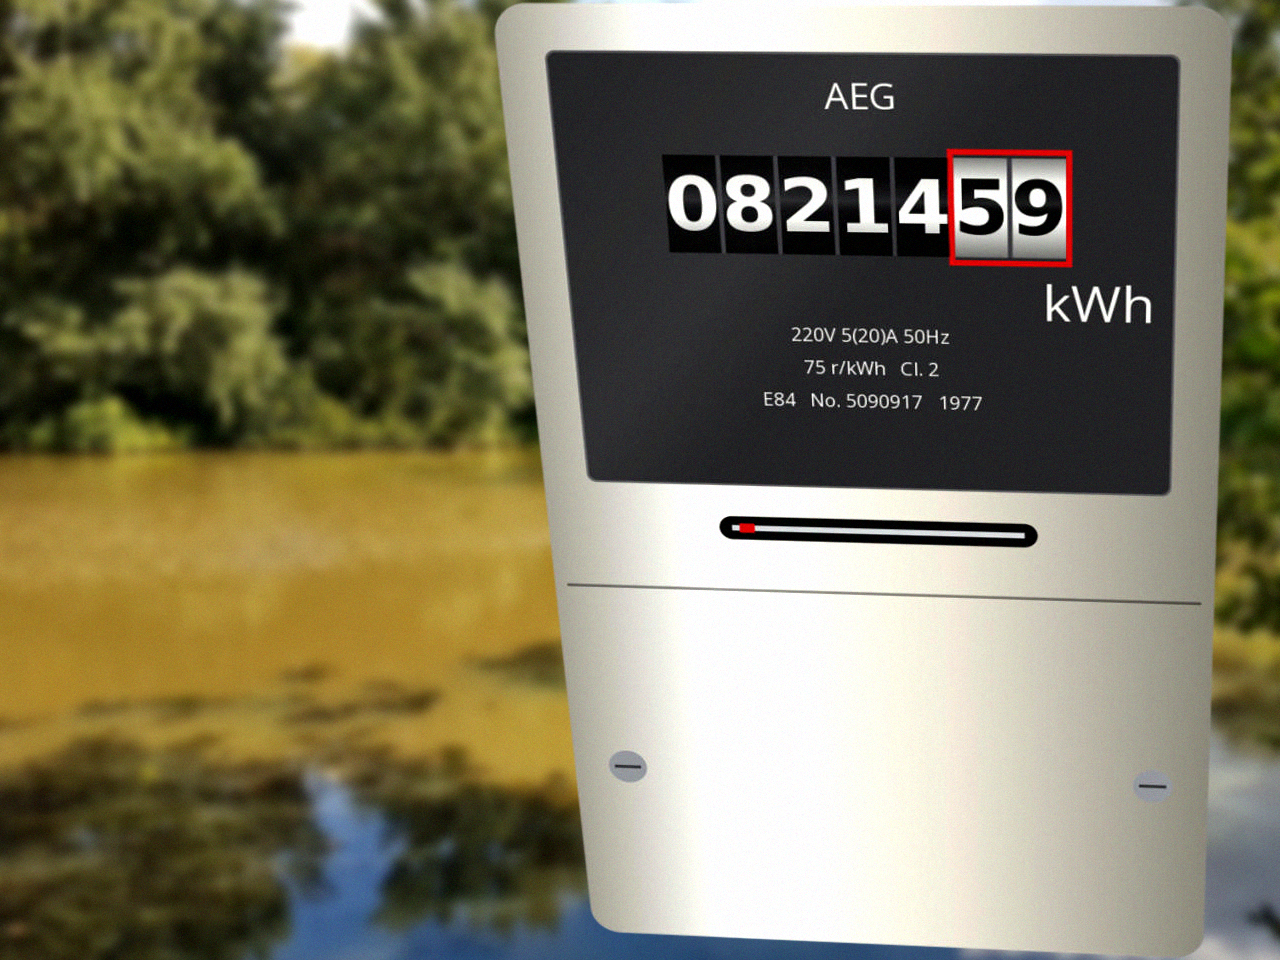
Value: 8214.59 kWh
